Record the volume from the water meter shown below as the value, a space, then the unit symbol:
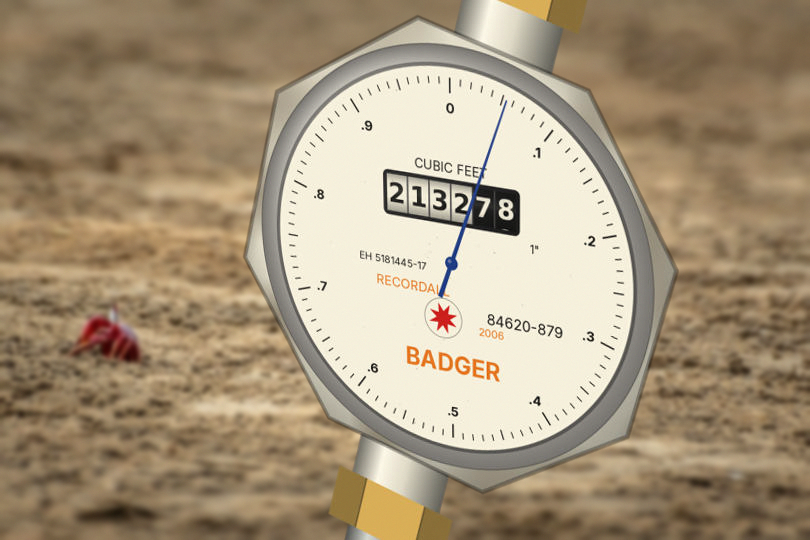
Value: 213278.05 ft³
